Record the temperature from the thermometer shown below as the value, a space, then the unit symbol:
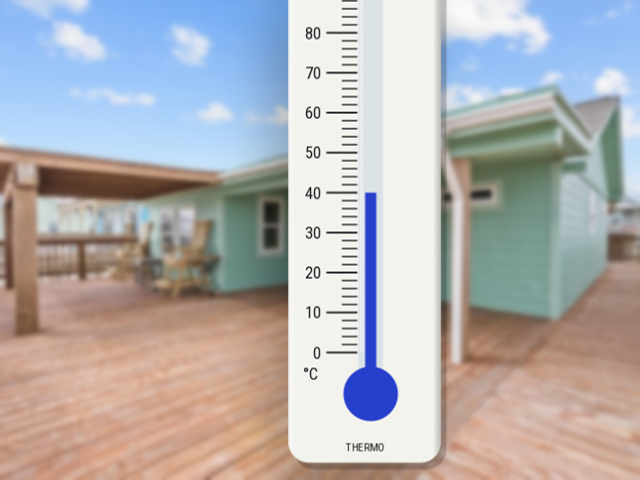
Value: 40 °C
